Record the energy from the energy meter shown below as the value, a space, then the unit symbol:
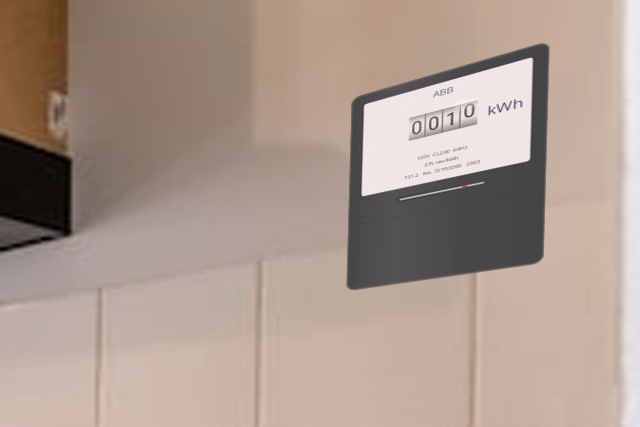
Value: 10 kWh
